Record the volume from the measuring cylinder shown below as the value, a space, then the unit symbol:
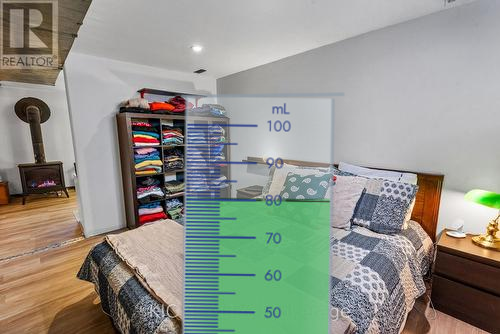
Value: 80 mL
